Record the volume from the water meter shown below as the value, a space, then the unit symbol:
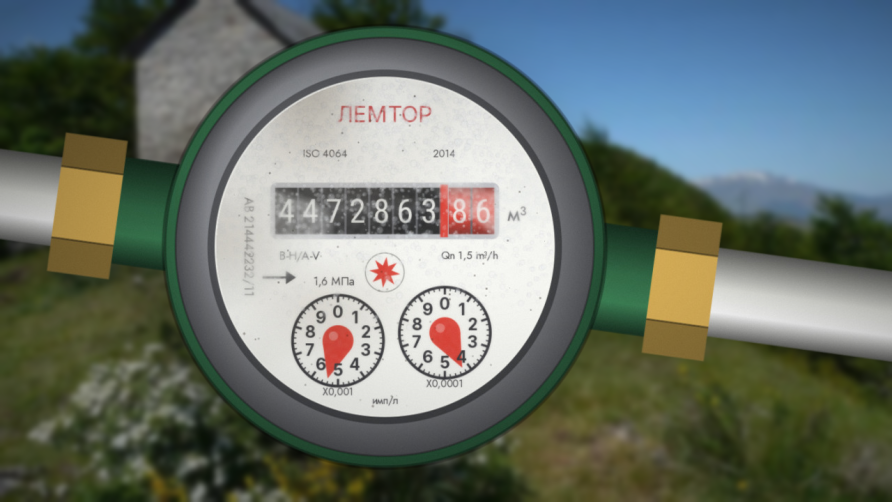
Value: 4472863.8654 m³
